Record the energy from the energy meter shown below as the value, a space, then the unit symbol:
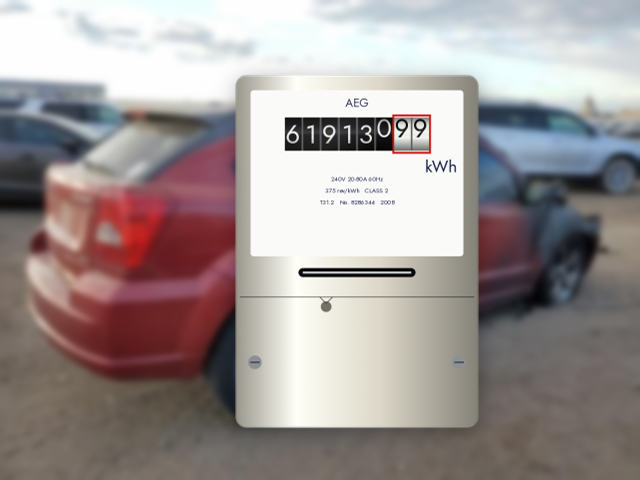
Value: 619130.99 kWh
